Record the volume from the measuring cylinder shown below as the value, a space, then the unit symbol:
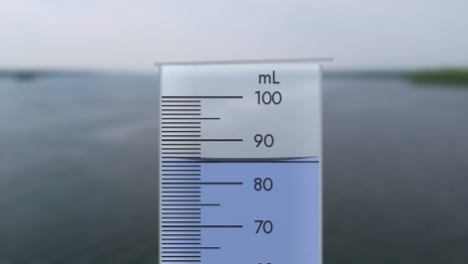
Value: 85 mL
